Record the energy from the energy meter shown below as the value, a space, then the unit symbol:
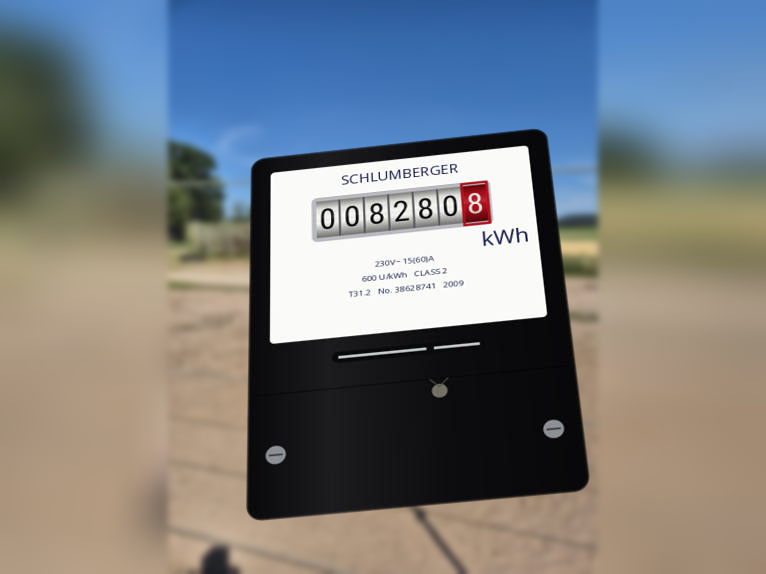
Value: 8280.8 kWh
